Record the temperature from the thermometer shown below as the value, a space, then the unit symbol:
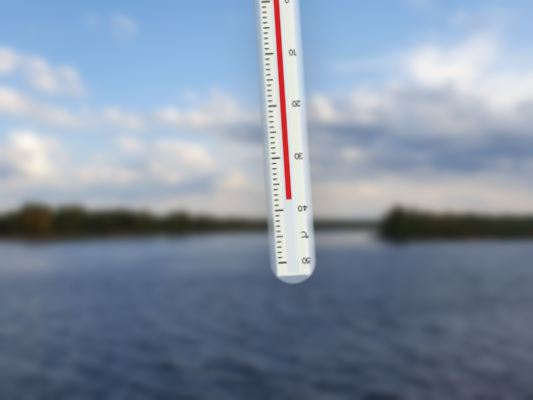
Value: 38 °C
